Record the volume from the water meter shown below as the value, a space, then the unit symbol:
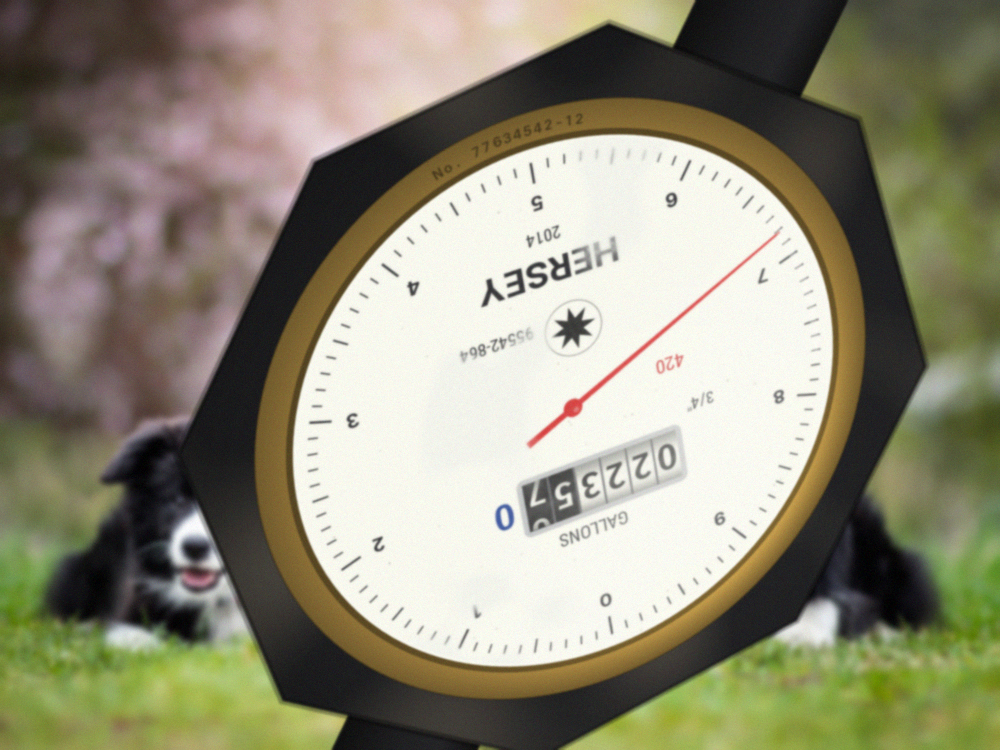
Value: 223566.8 gal
